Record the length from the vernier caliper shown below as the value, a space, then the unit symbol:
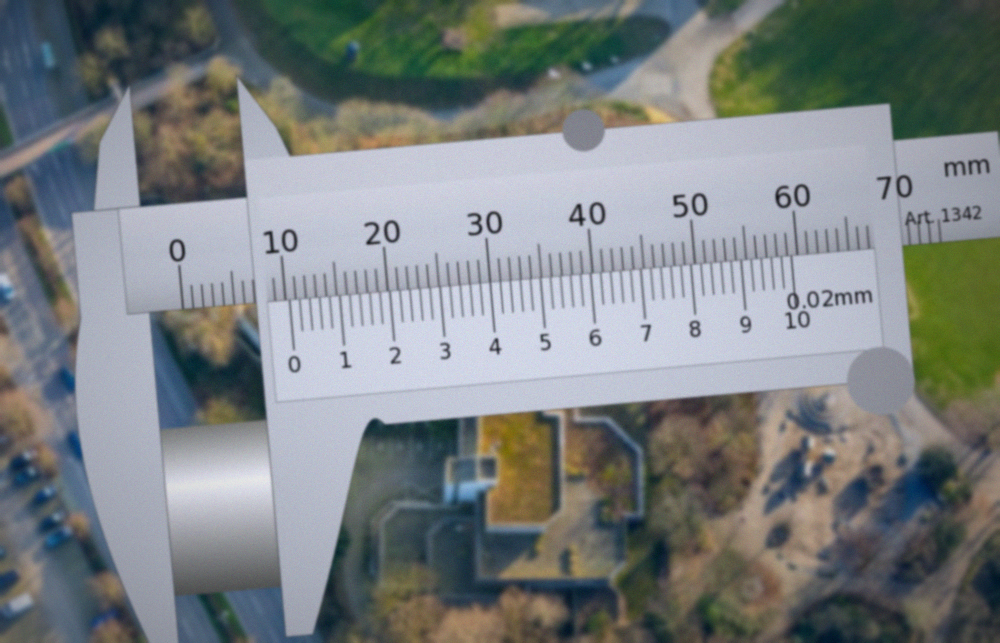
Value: 10.4 mm
